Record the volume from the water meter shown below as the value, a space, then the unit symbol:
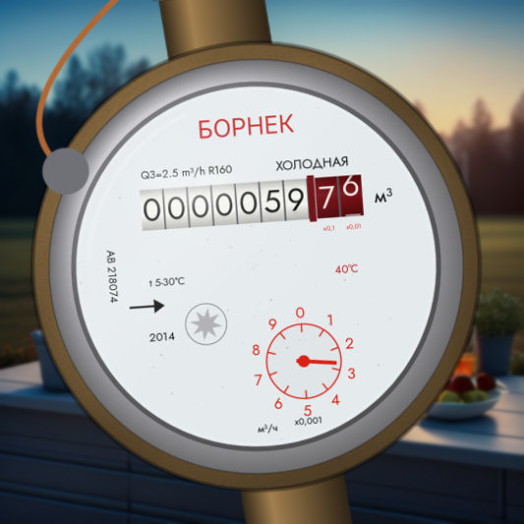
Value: 59.762 m³
